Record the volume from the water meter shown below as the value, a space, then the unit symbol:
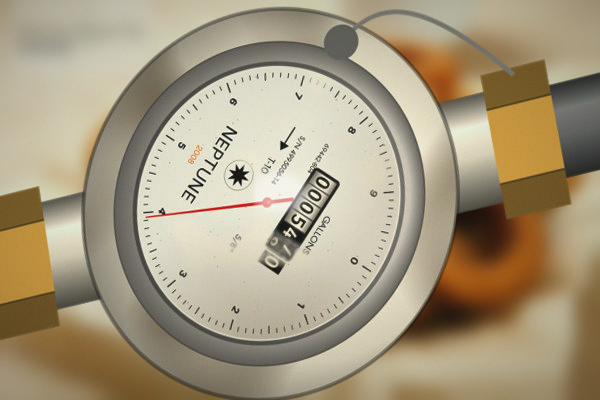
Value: 5473.9 gal
